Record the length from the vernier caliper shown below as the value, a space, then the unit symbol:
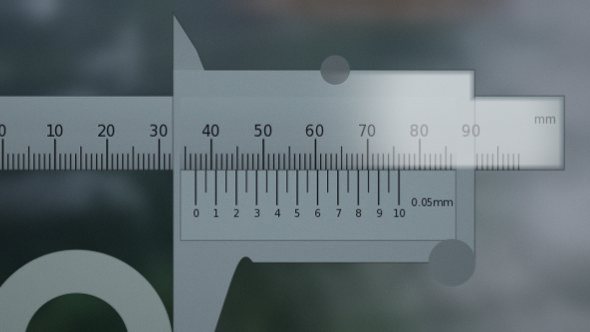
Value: 37.0 mm
